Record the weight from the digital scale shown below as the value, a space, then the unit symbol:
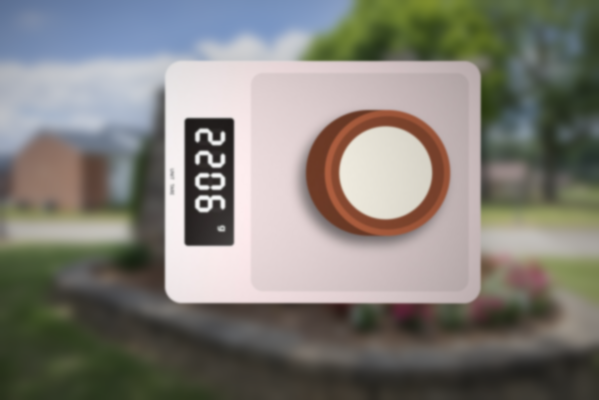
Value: 2206 g
